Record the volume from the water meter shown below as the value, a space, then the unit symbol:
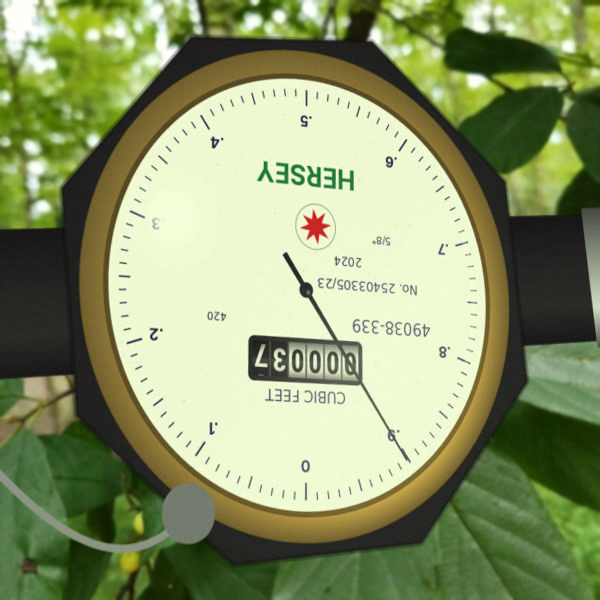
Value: 36.90 ft³
